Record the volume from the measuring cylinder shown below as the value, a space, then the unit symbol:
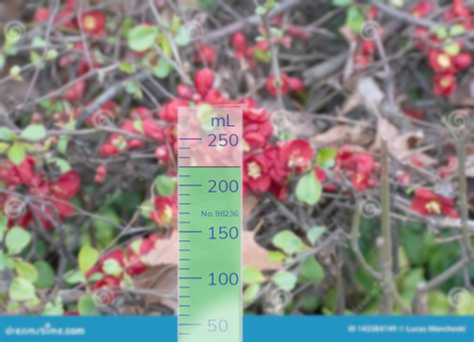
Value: 220 mL
